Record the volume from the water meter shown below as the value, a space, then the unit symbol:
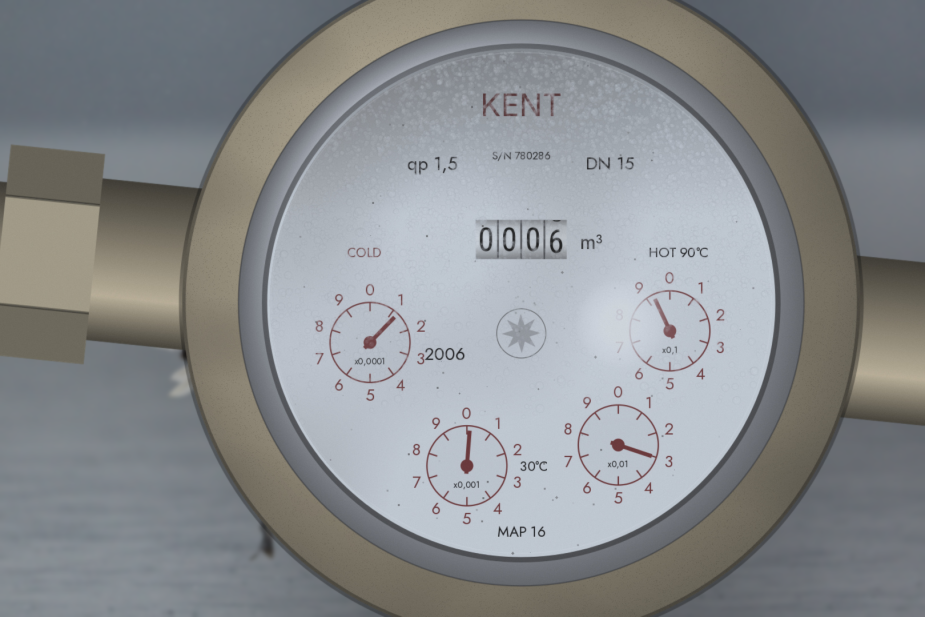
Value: 5.9301 m³
